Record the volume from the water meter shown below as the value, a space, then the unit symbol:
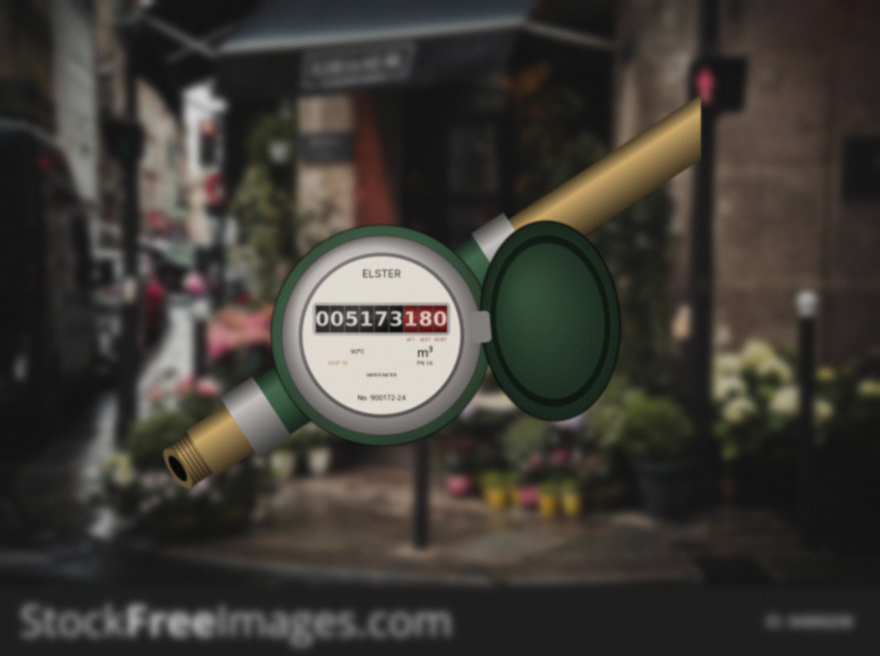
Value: 5173.180 m³
